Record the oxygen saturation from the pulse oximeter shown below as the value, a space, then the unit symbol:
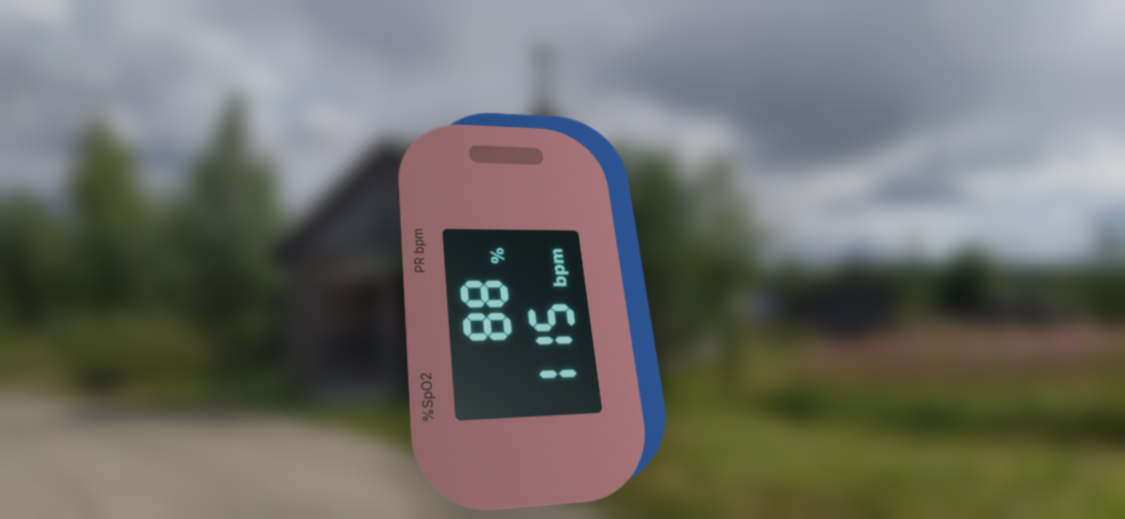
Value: 88 %
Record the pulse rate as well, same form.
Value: 115 bpm
